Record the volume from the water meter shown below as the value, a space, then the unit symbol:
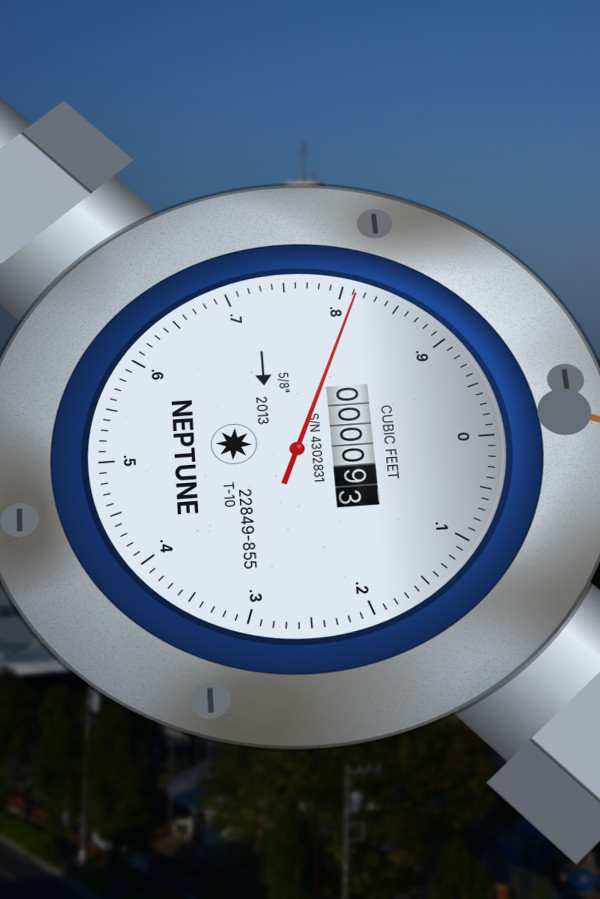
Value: 92.81 ft³
